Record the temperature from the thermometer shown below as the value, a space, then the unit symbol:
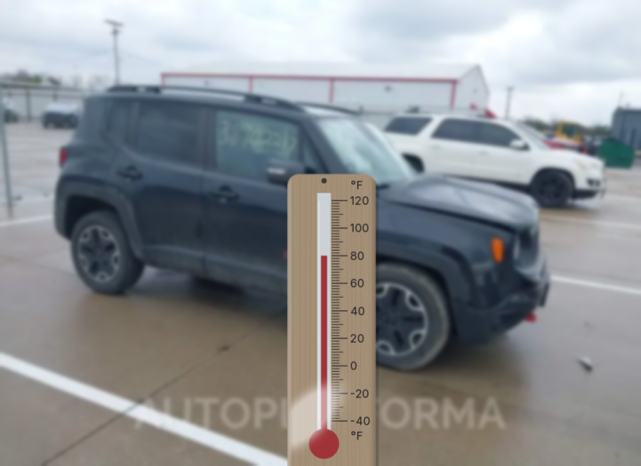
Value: 80 °F
